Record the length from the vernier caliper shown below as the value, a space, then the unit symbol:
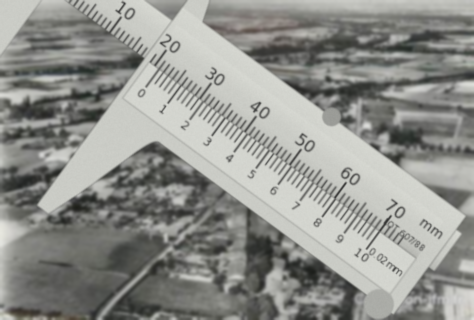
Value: 21.0 mm
